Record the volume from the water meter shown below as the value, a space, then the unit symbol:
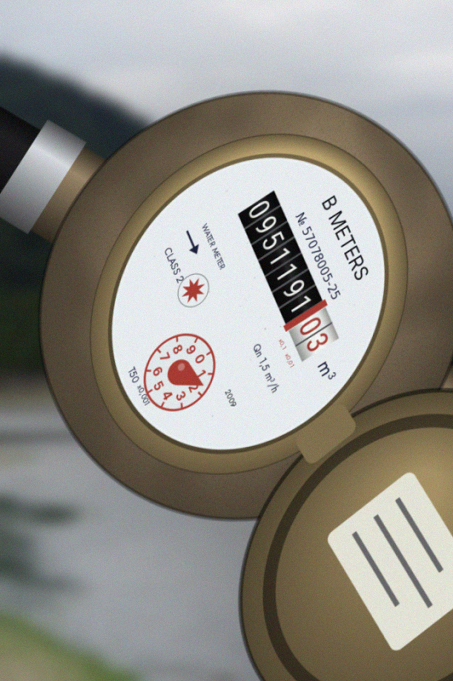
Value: 951191.031 m³
